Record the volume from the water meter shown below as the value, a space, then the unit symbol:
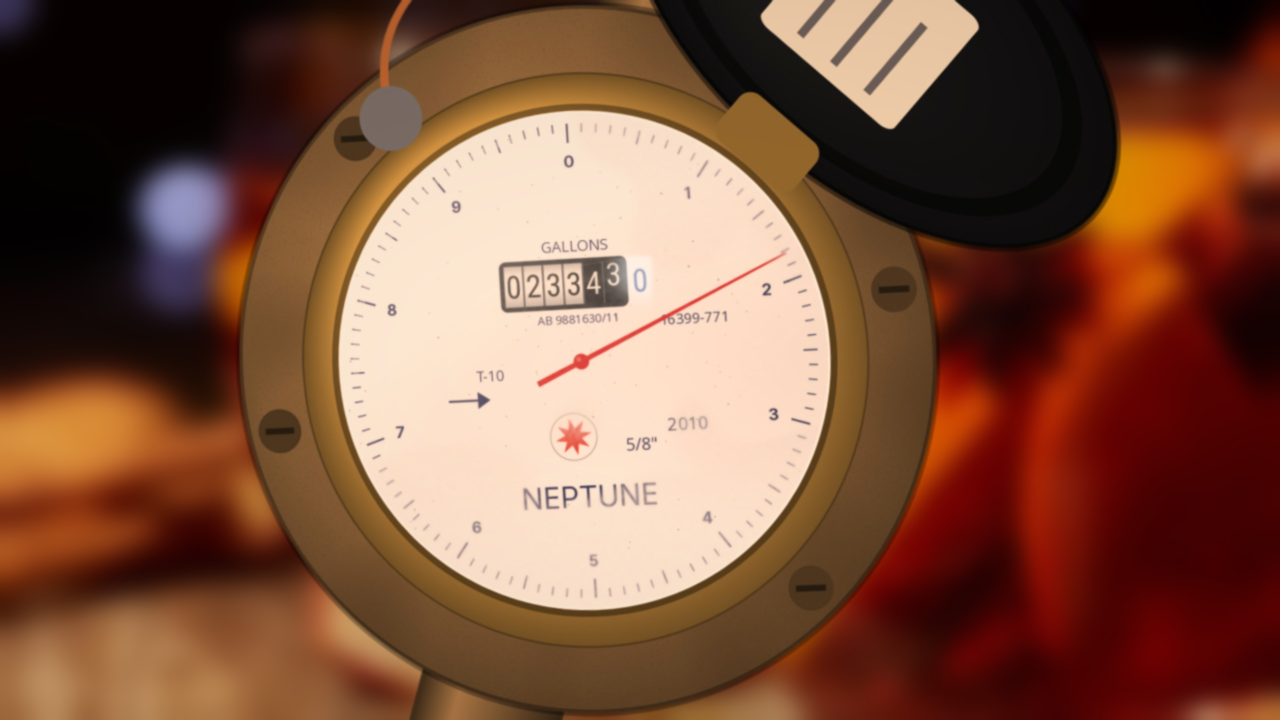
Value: 233431.8 gal
